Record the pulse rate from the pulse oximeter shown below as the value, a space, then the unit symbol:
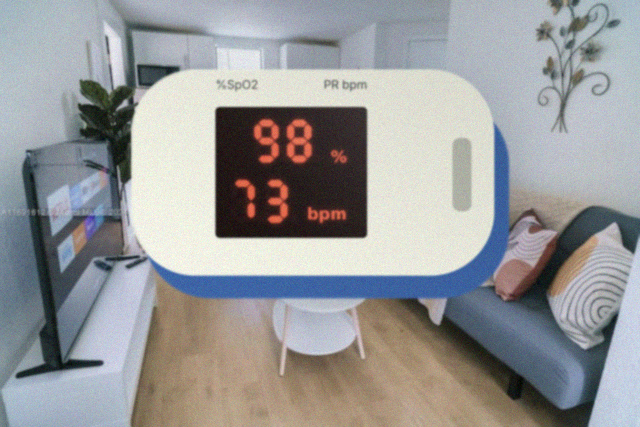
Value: 73 bpm
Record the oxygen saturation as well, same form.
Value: 98 %
